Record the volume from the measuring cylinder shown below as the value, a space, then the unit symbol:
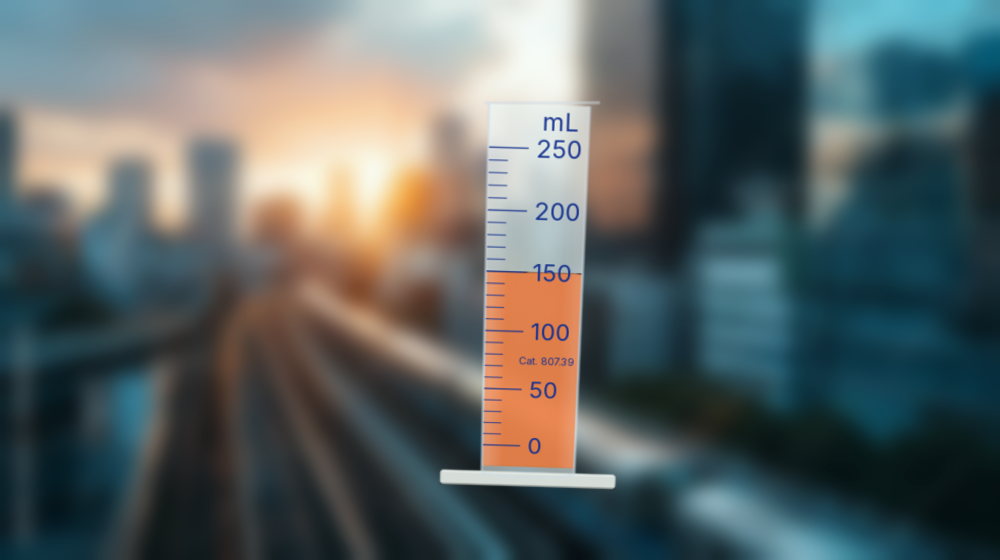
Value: 150 mL
